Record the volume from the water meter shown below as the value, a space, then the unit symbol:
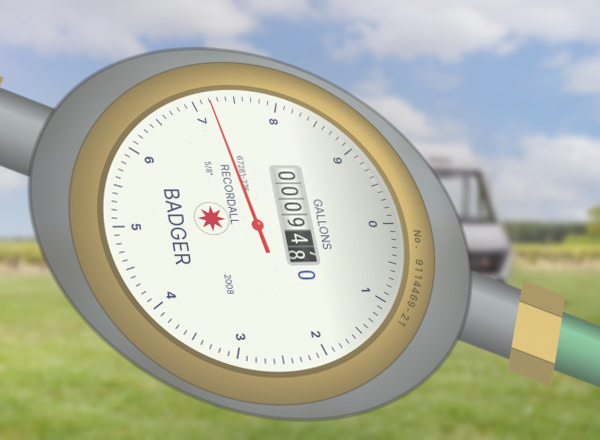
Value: 9477.2 gal
